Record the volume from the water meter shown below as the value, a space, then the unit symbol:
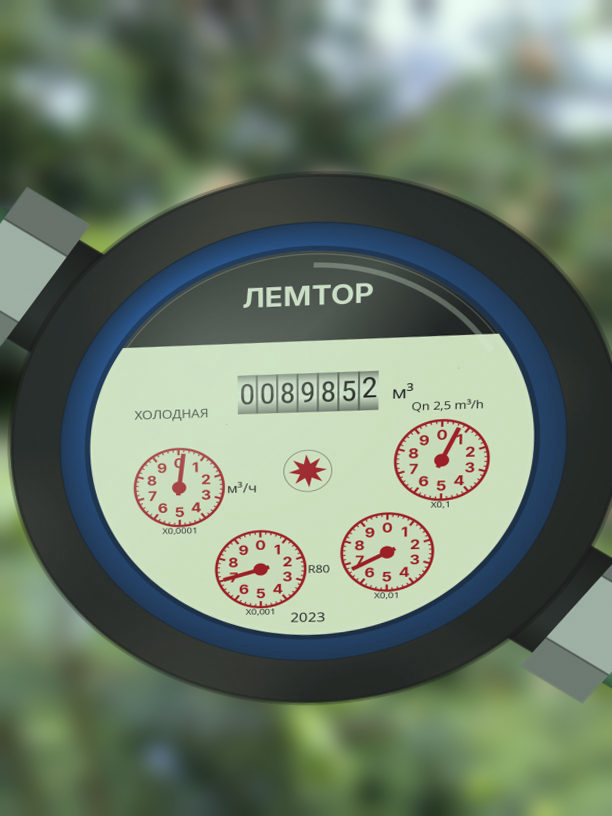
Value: 89852.0670 m³
